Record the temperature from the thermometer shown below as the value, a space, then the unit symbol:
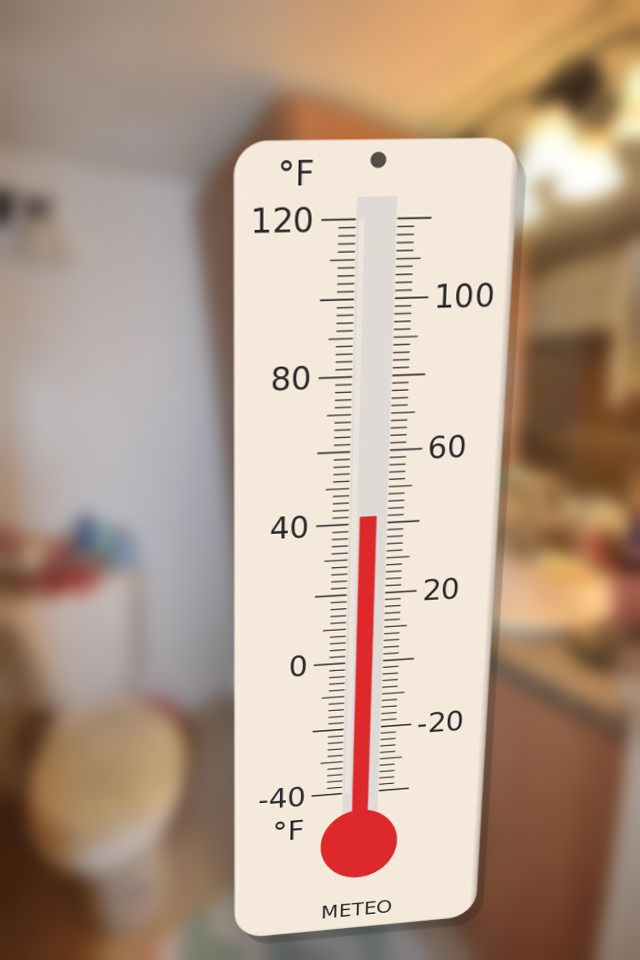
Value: 42 °F
